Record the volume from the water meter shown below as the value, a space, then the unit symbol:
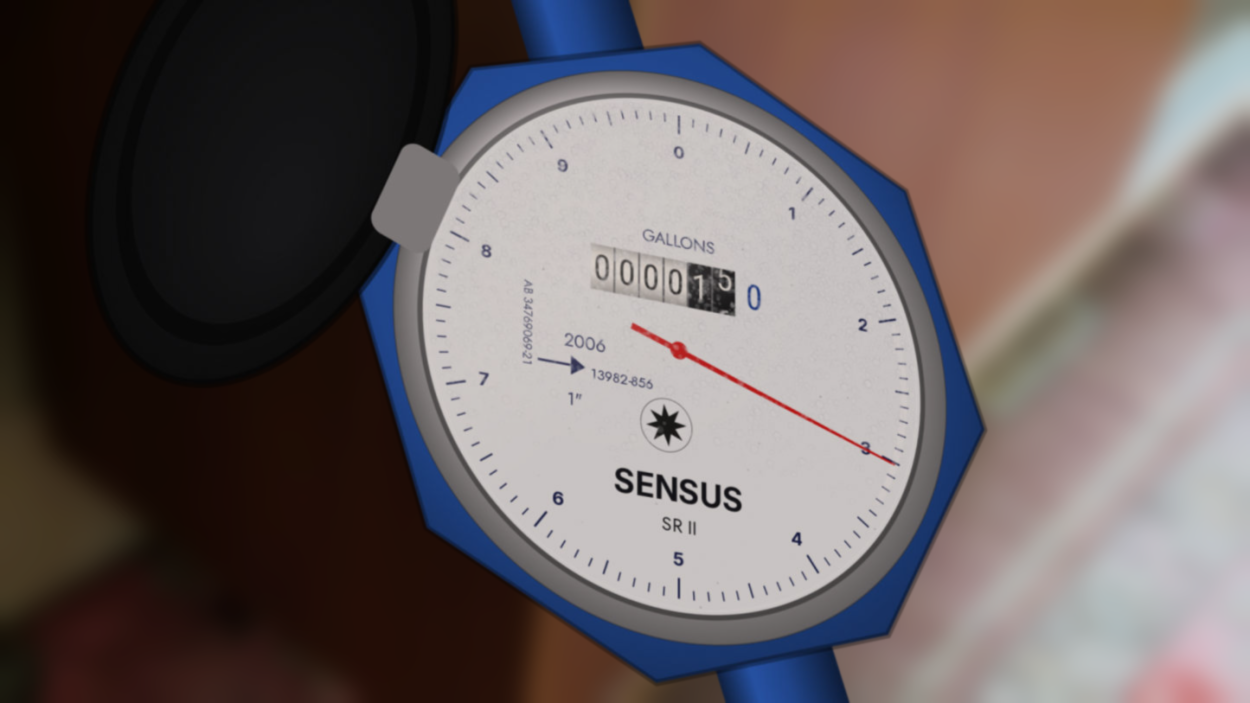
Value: 153.0 gal
